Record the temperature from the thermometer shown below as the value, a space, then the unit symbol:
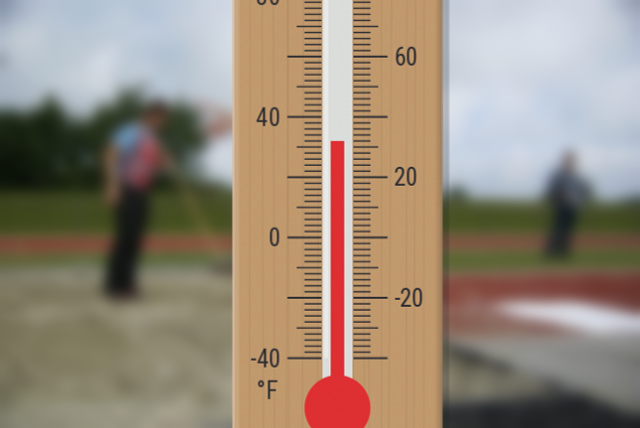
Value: 32 °F
